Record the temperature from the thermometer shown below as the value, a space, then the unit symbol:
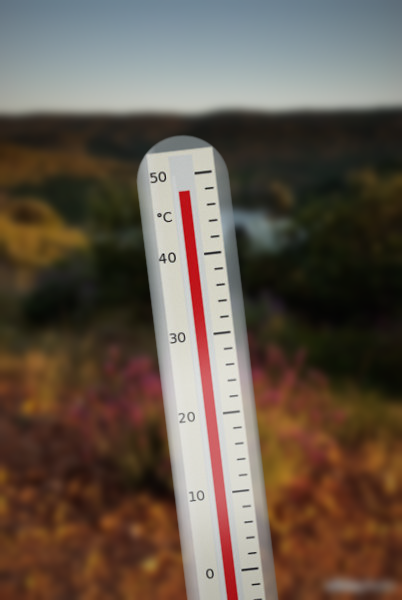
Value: 48 °C
